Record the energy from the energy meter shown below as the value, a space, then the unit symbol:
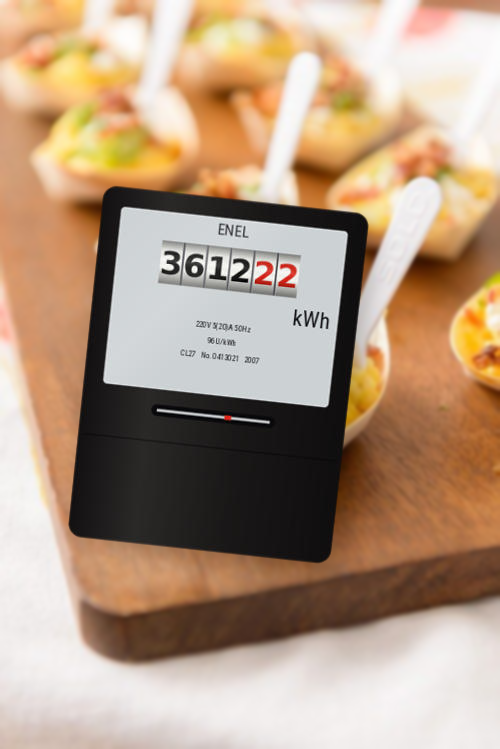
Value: 3612.22 kWh
